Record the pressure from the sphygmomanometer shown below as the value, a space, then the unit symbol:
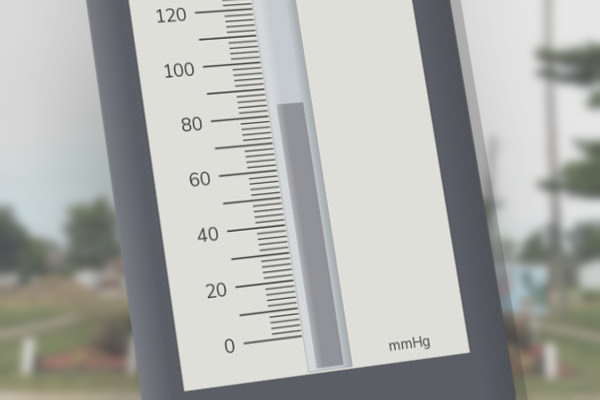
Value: 84 mmHg
